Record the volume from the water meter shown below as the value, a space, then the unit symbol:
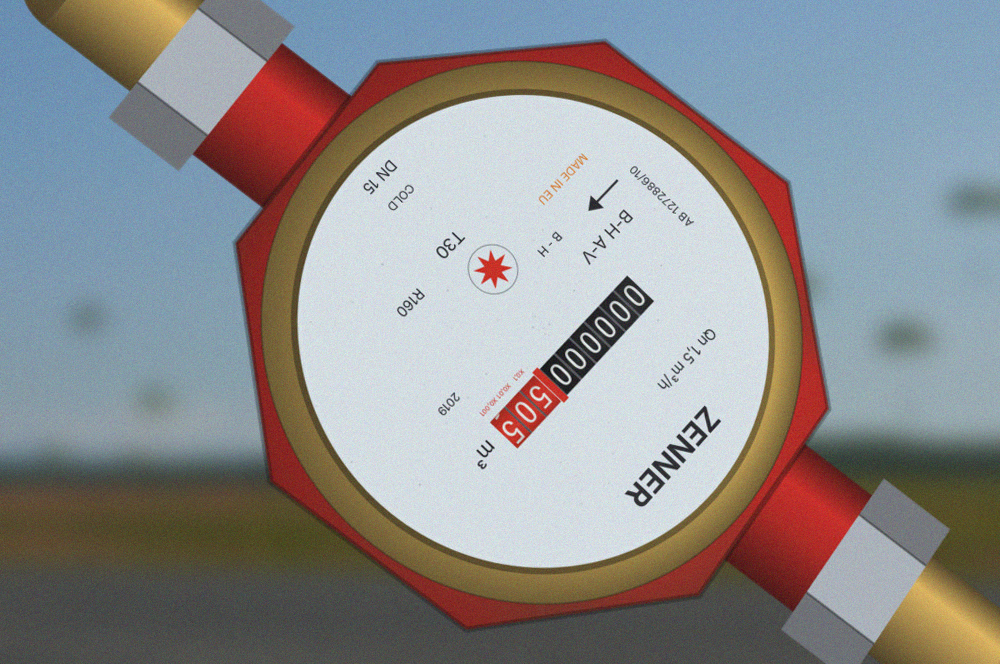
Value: 0.505 m³
